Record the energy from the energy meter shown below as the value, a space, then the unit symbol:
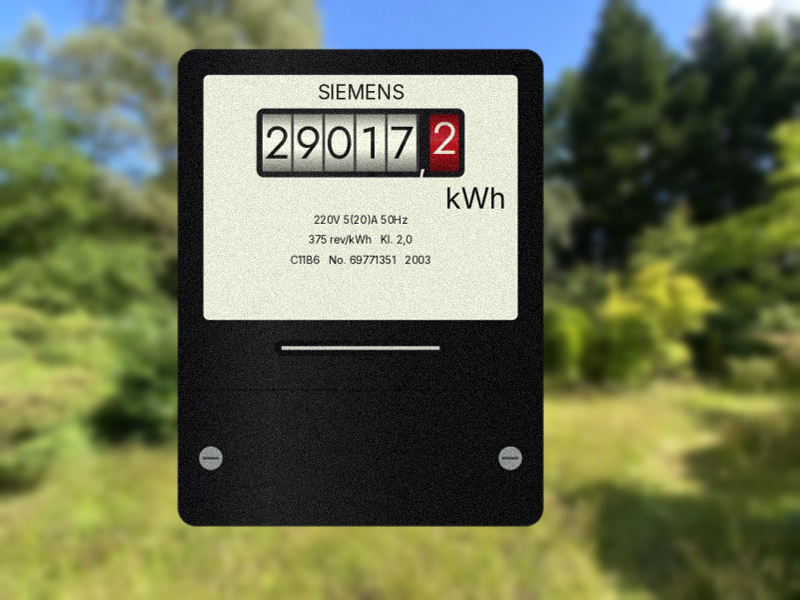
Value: 29017.2 kWh
